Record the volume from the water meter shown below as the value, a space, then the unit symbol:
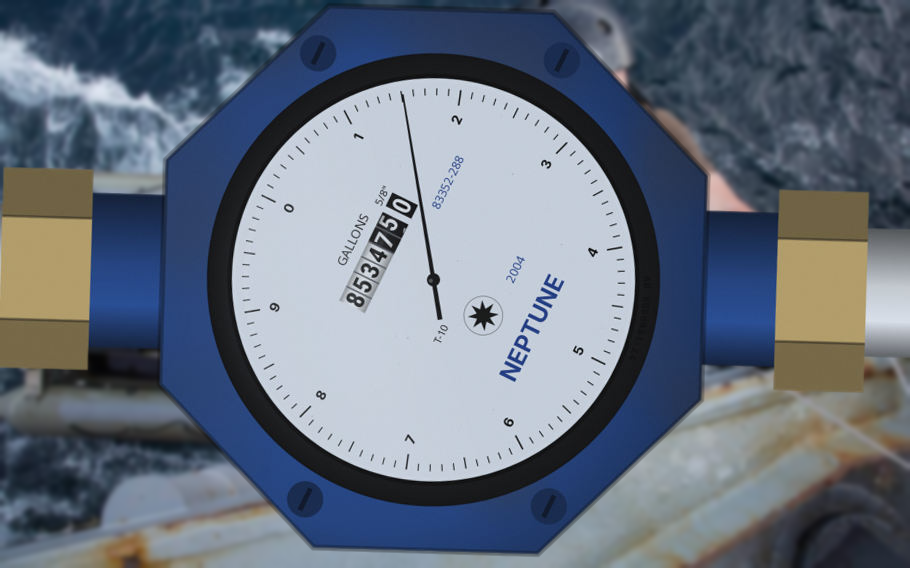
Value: 8534751.5 gal
